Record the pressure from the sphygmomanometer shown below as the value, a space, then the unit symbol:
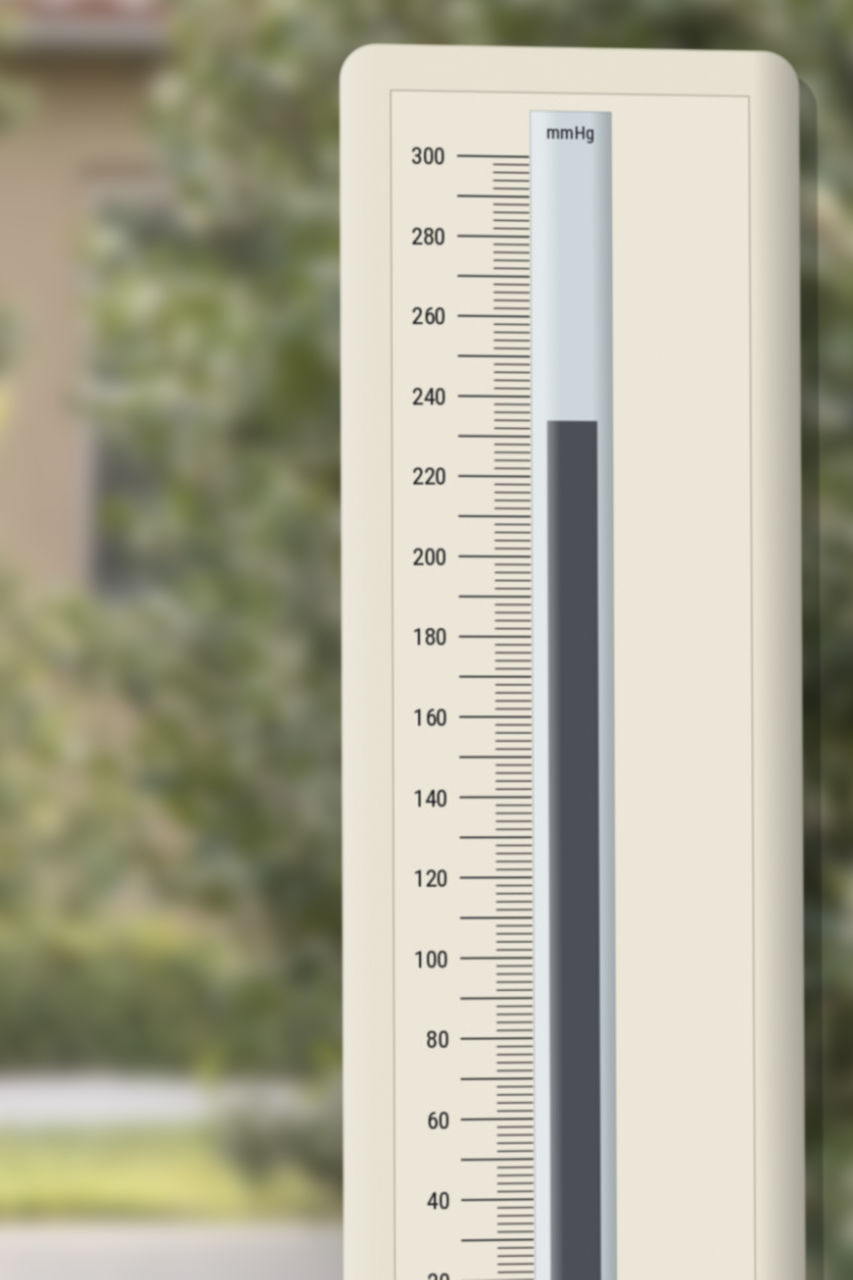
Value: 234 mmHg
